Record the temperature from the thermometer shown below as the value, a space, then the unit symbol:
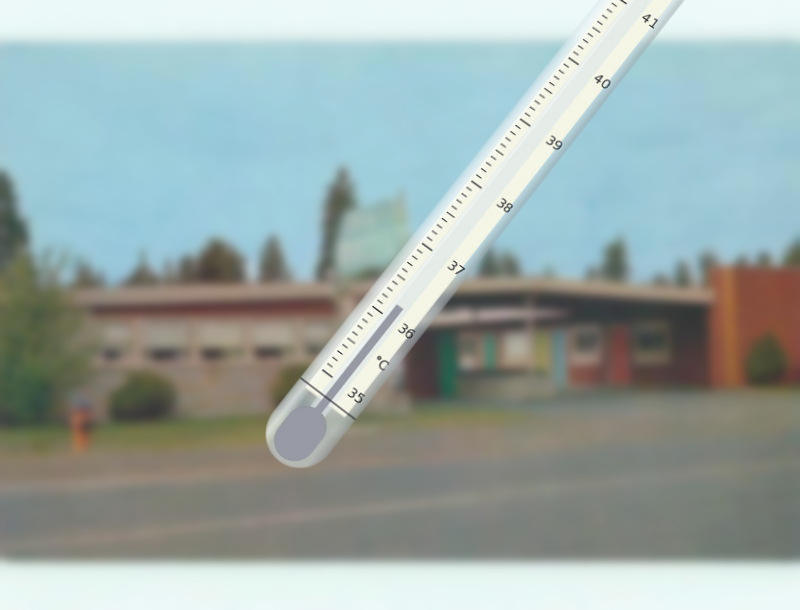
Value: 36.2 °C
